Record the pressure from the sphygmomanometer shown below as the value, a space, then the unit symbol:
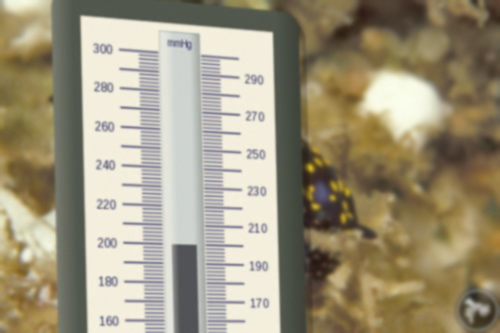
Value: 200 mmHg
